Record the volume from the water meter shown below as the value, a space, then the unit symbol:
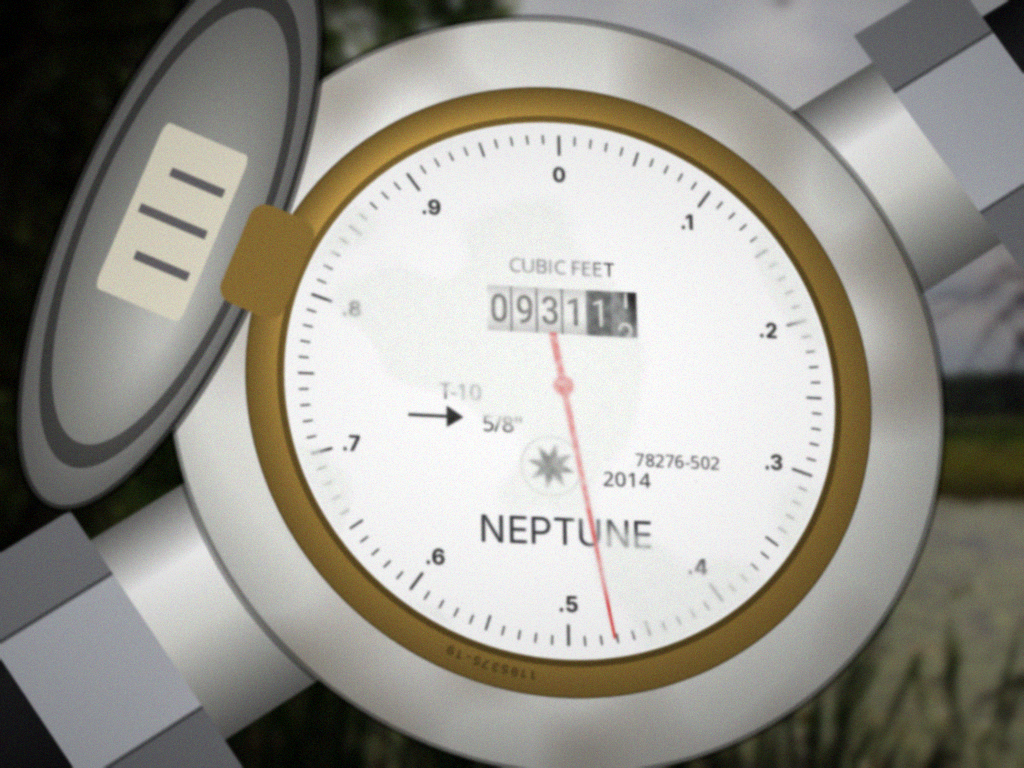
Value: 93111.47 ft³
